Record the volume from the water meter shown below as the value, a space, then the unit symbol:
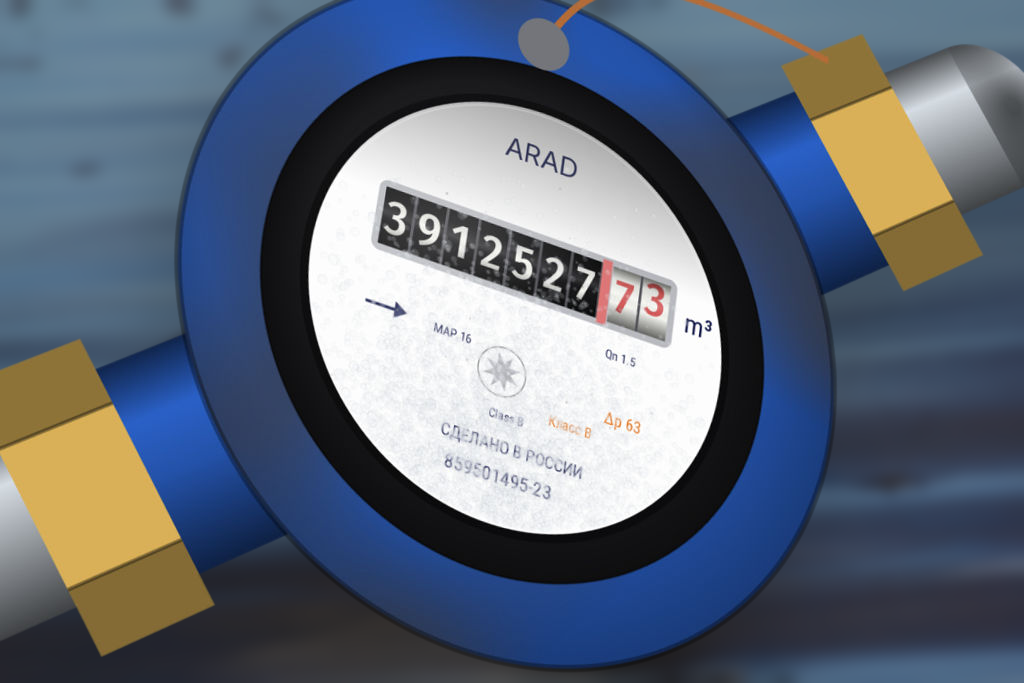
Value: 3912527.73 m³
